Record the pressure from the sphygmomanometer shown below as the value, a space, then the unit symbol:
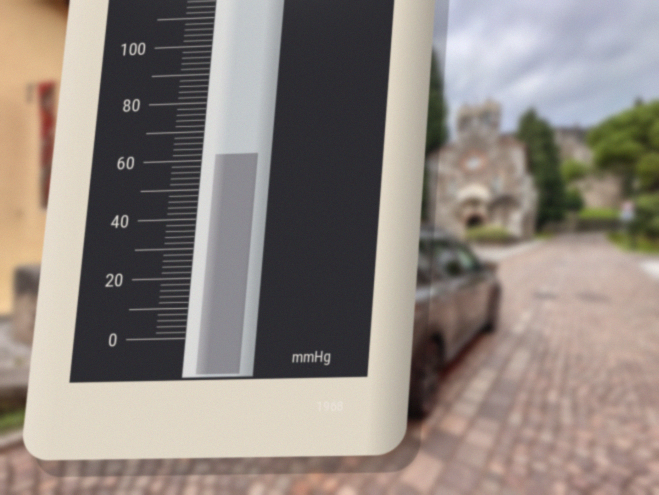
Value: 62 mmHg
